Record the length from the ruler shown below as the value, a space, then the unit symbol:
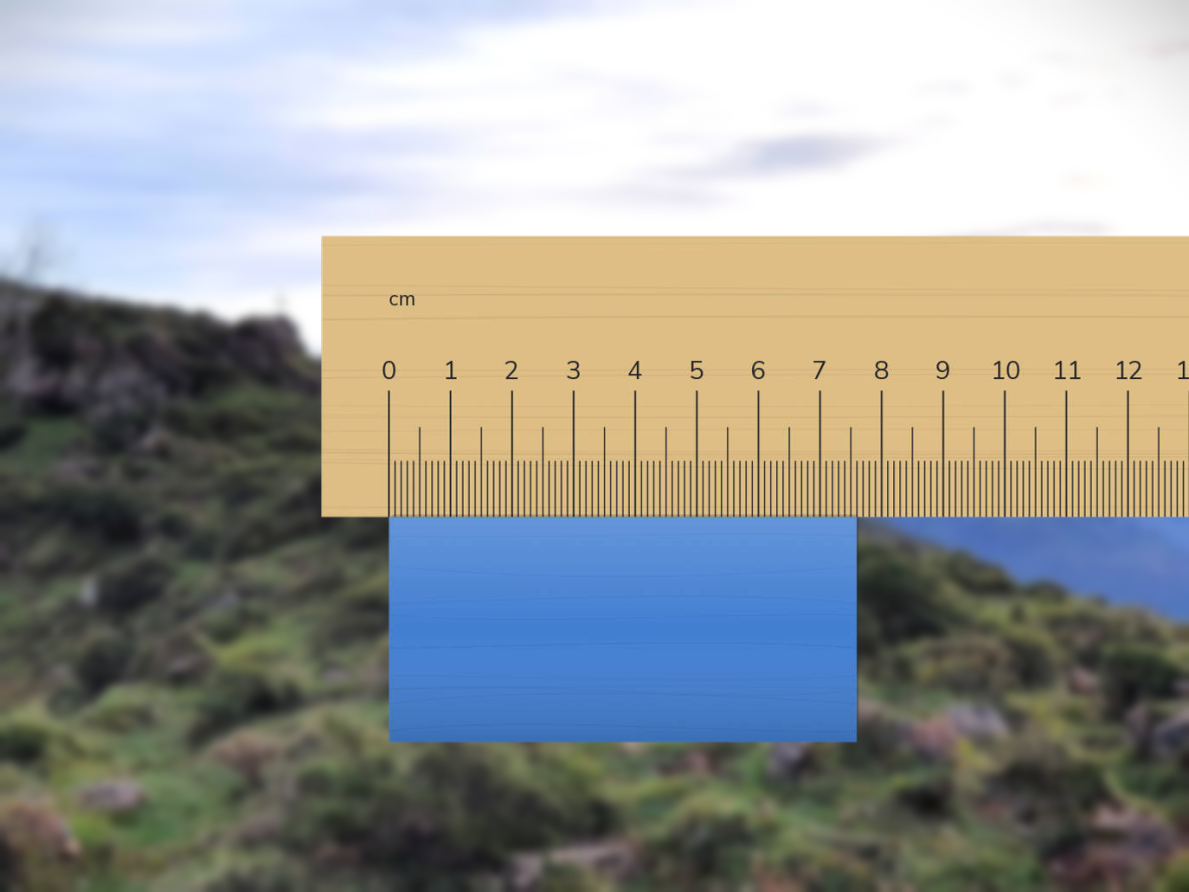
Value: 7.6 cm
